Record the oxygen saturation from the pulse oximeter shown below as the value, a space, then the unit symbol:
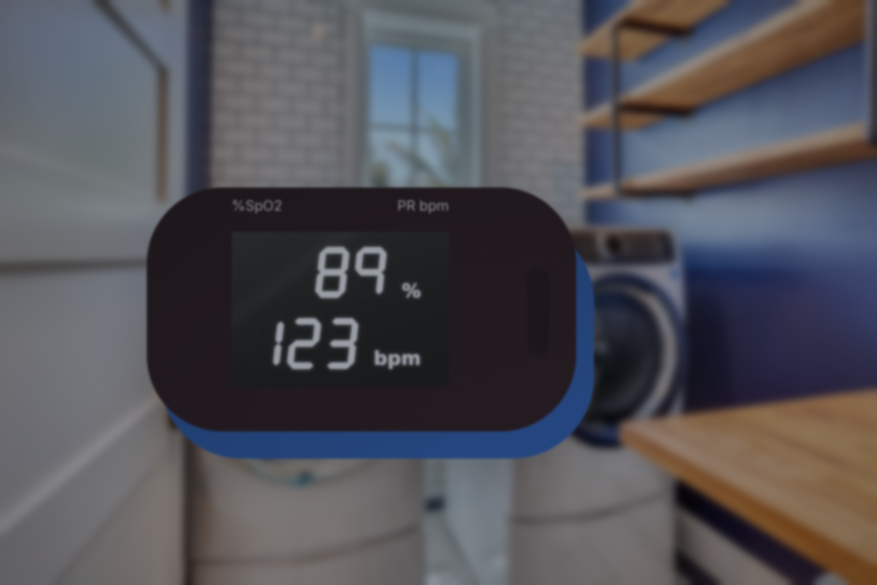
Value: 89 %
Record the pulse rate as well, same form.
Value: 123 bpm
